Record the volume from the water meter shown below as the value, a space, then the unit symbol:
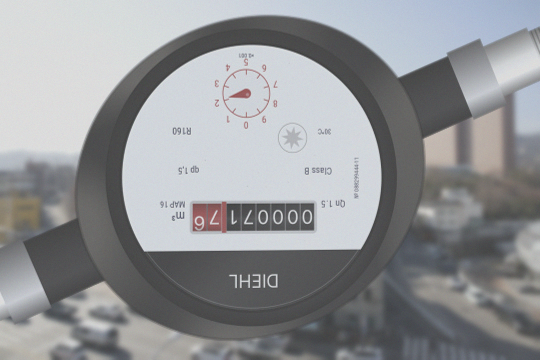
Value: 71.762 m³
